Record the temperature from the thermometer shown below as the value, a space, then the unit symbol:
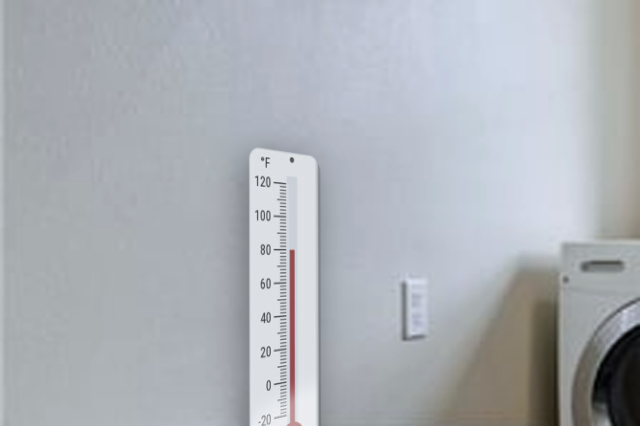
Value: 80 °F
